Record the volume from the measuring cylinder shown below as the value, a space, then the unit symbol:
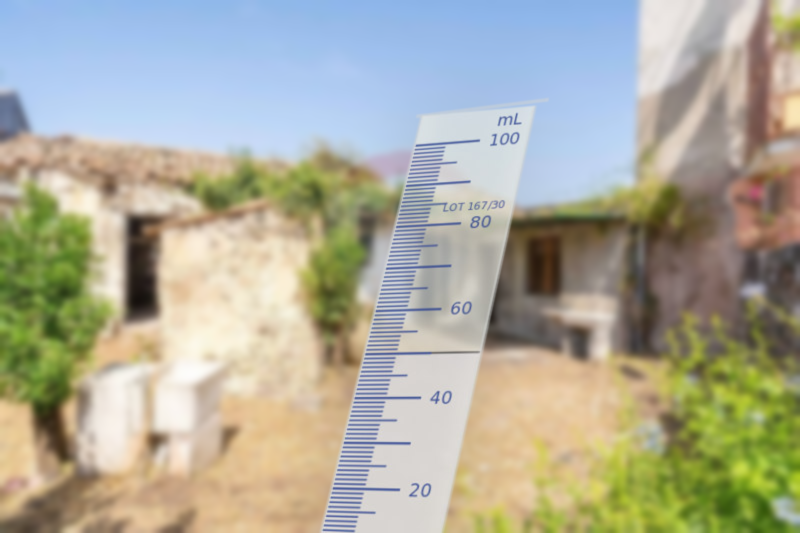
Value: 50 mL
